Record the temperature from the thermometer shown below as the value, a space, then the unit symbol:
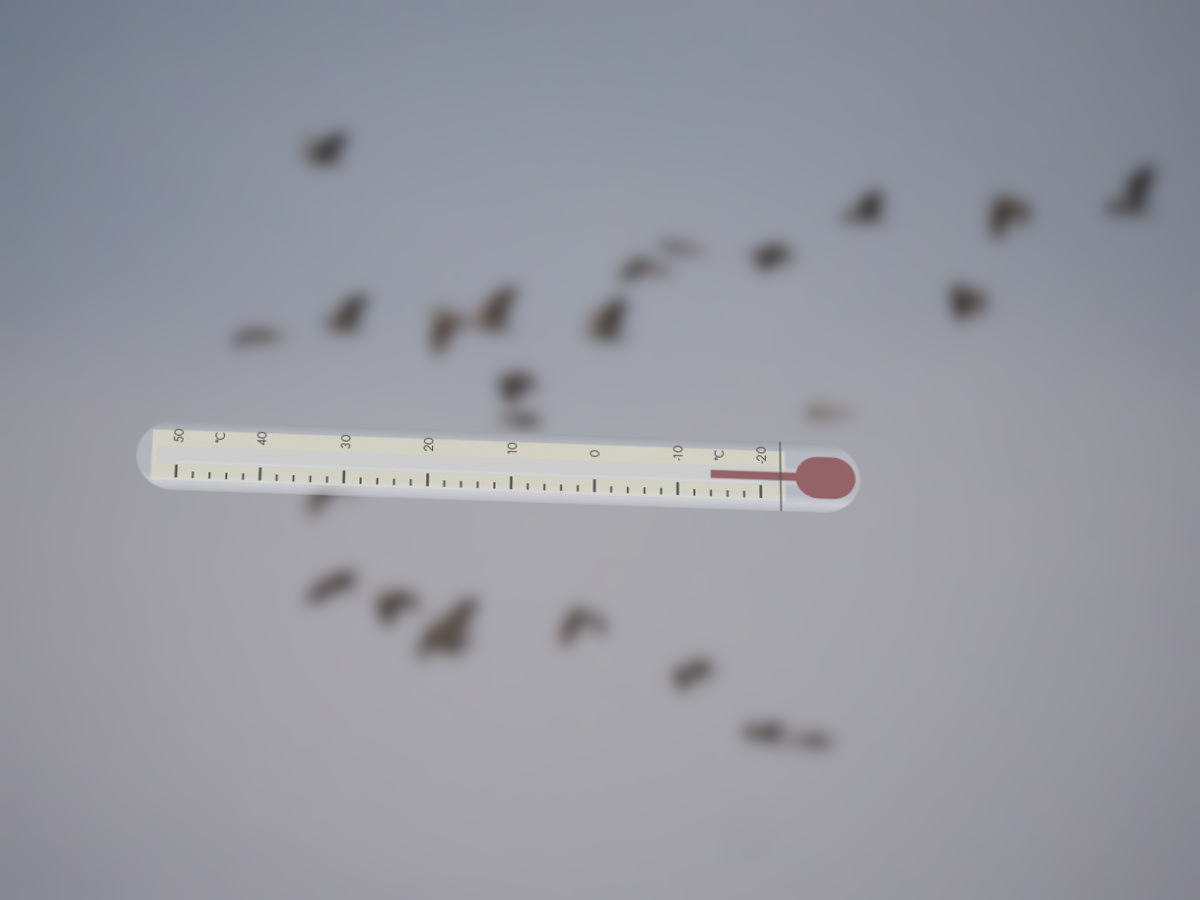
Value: -14 °C
